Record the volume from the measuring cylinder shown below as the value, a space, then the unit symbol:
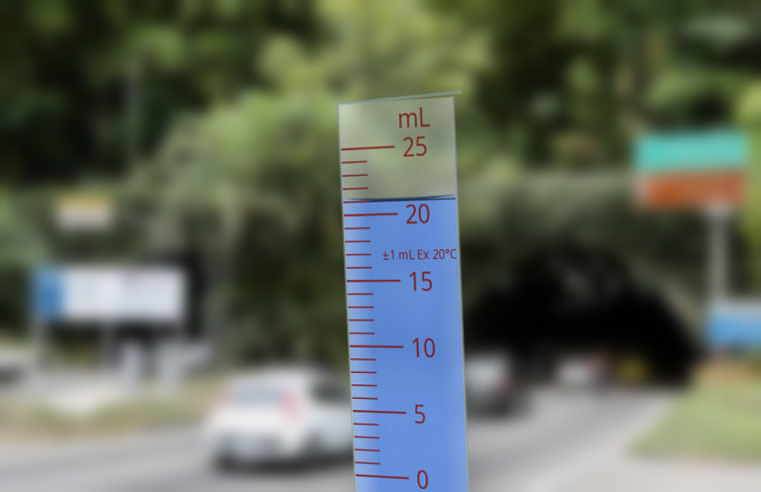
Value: 21 mL
